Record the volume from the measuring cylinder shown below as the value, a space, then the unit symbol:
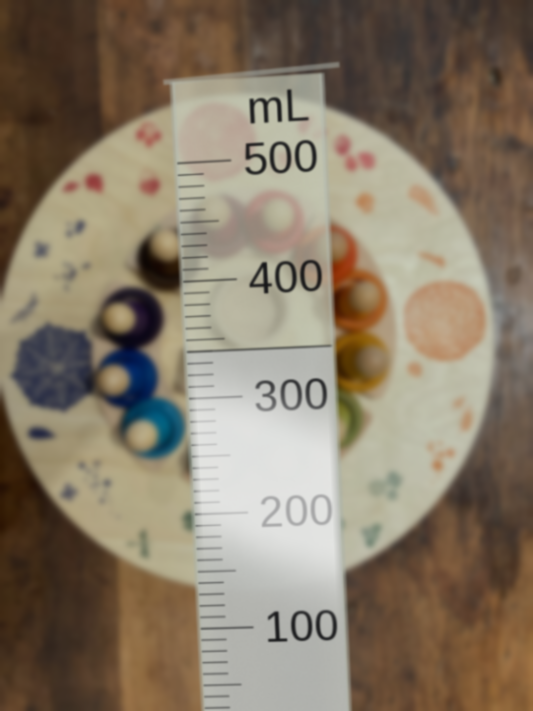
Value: 340 mL
